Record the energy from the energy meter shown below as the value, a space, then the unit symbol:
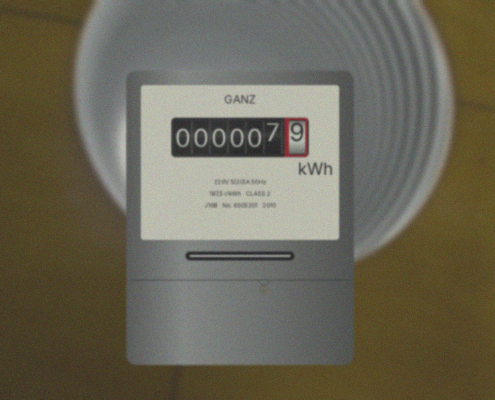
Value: 7.9 kWh
